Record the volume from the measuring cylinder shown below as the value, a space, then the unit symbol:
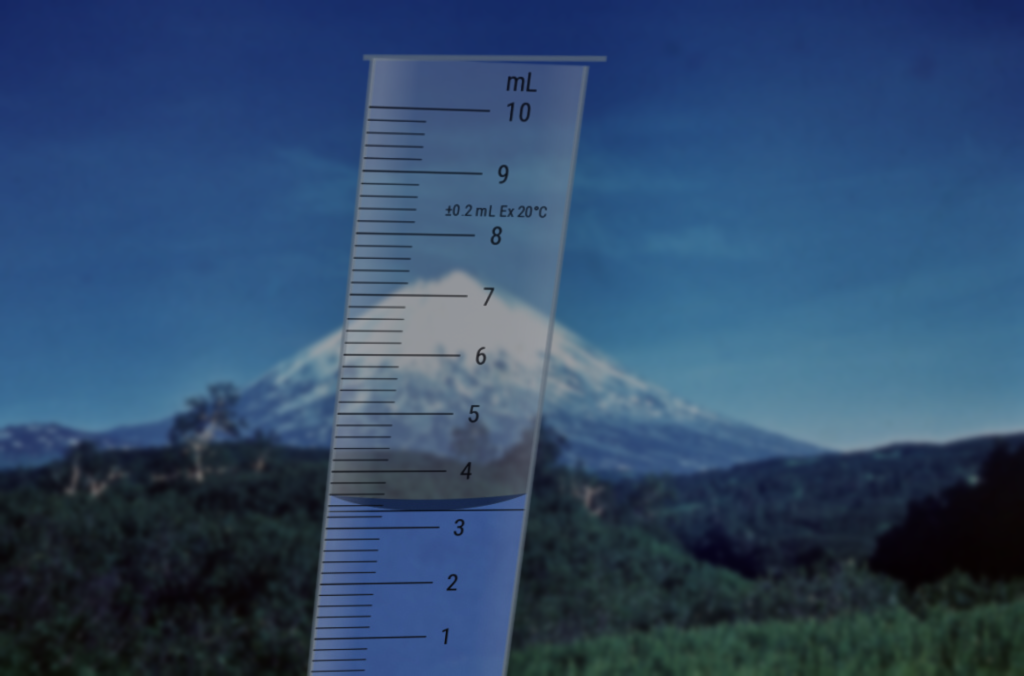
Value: 3.3 mL
